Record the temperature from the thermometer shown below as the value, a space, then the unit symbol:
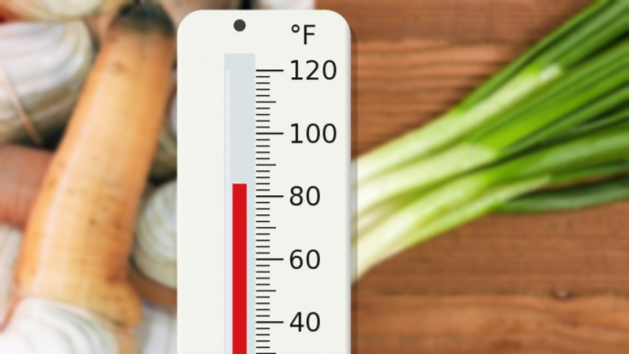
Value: 84 °F
